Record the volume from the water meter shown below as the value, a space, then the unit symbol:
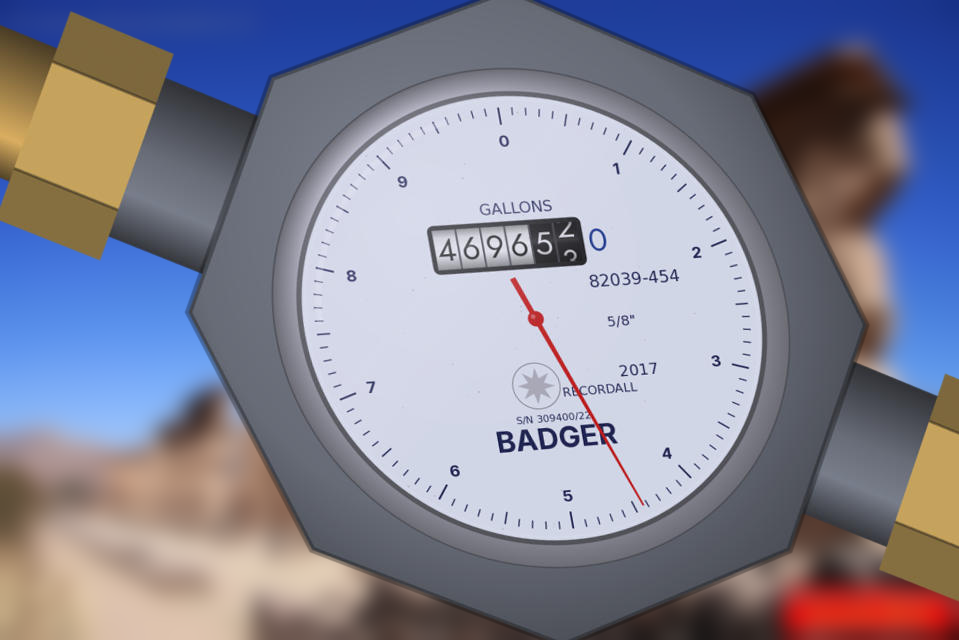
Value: 4696524.4 gal
